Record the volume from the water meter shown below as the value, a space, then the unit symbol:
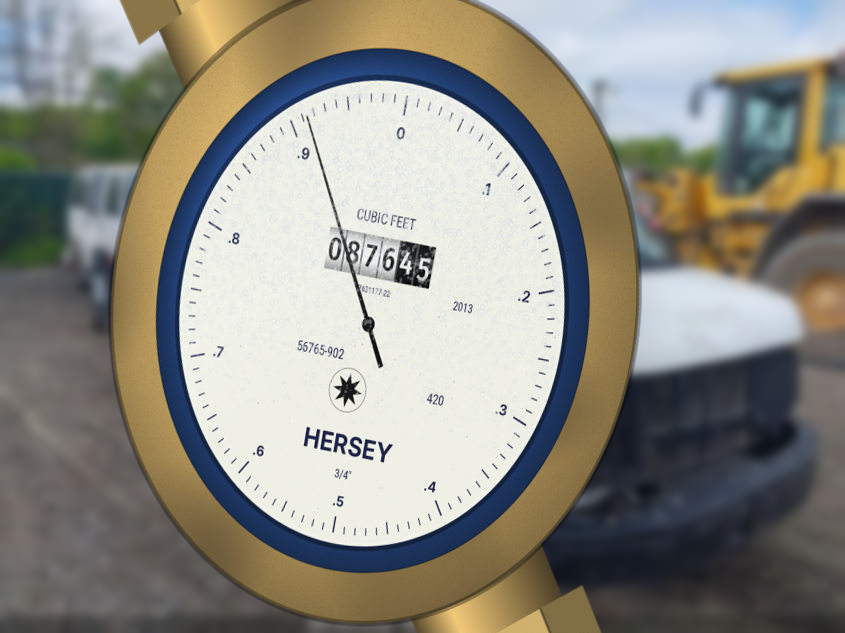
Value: 87644.91 ft³
